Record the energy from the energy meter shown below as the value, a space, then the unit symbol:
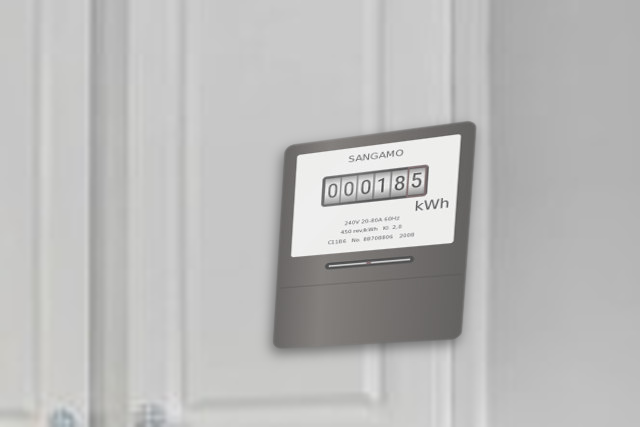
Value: 18.5 kWh
